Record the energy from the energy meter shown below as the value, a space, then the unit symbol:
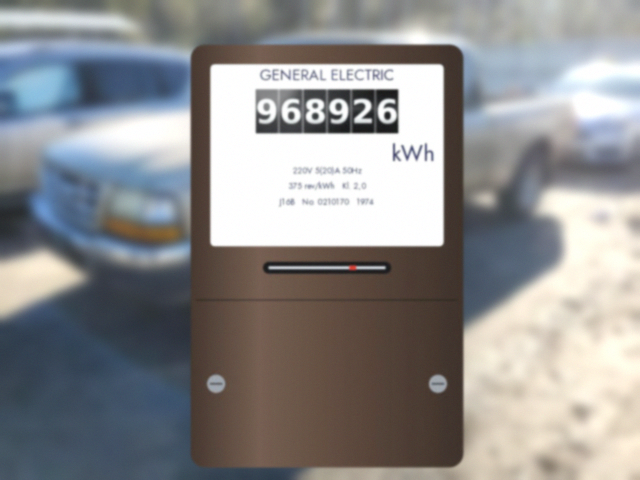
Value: 968926 kWh
